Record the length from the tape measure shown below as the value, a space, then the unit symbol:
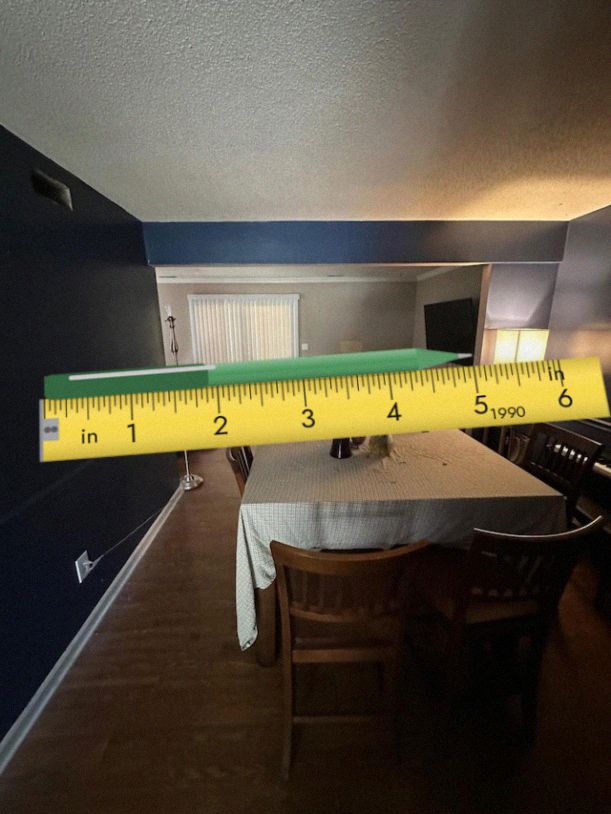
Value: 5 in
